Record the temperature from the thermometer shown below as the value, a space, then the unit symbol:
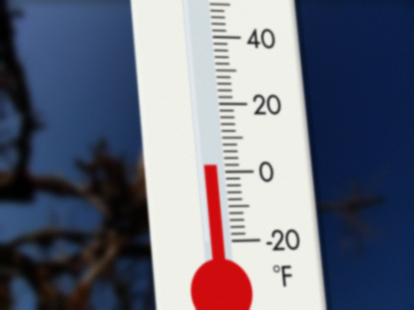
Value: 2 °F
